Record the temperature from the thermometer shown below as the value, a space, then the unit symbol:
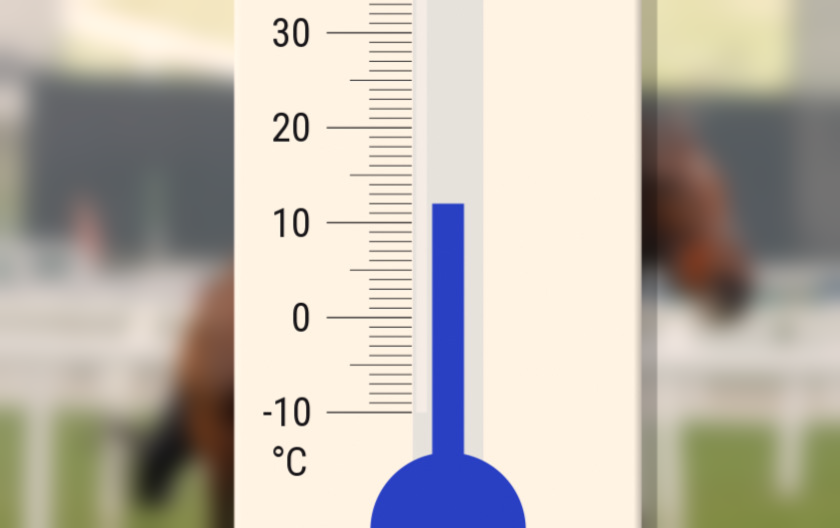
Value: 12 °C
